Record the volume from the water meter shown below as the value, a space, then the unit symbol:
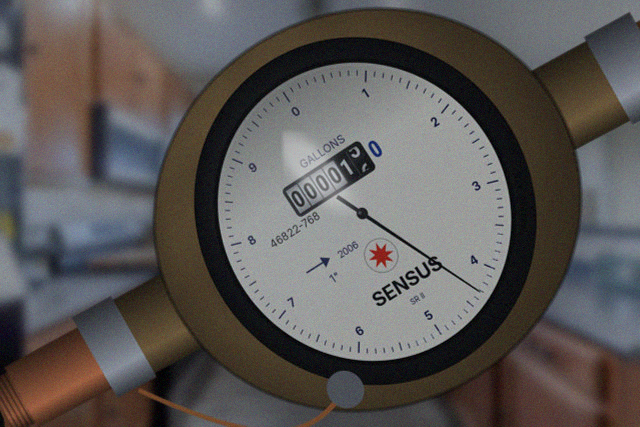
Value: 154.3 gal
